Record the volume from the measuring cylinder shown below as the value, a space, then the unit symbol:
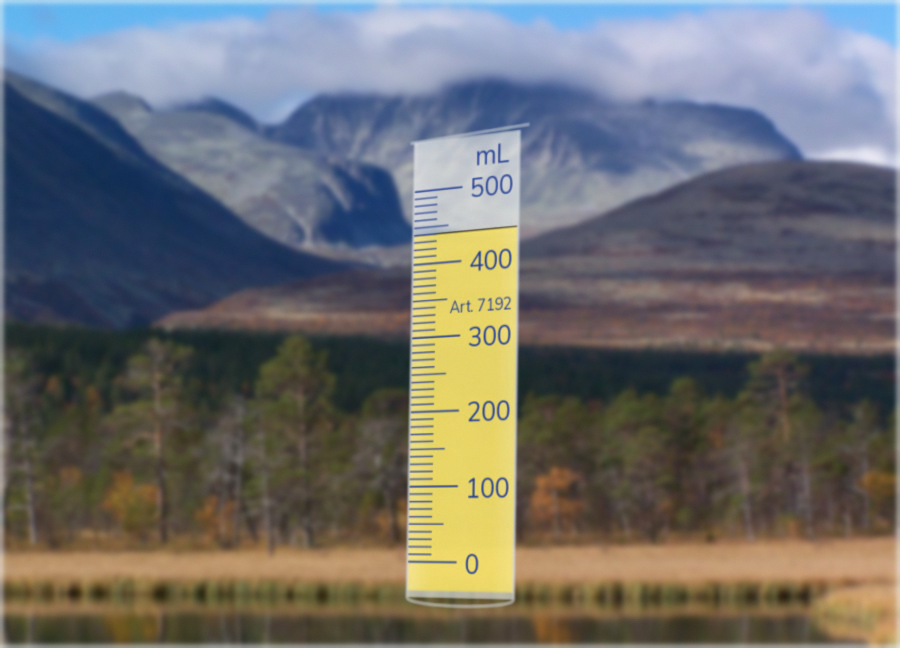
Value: 440 mL
